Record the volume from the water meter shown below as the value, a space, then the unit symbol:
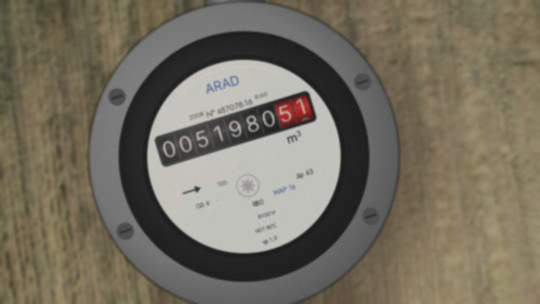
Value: 51980.51 m³
